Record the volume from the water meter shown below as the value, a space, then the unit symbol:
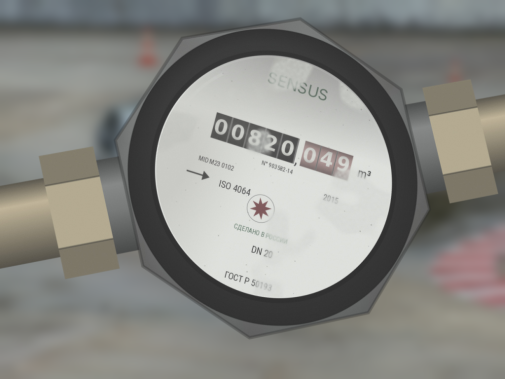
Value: 820.049 m³
